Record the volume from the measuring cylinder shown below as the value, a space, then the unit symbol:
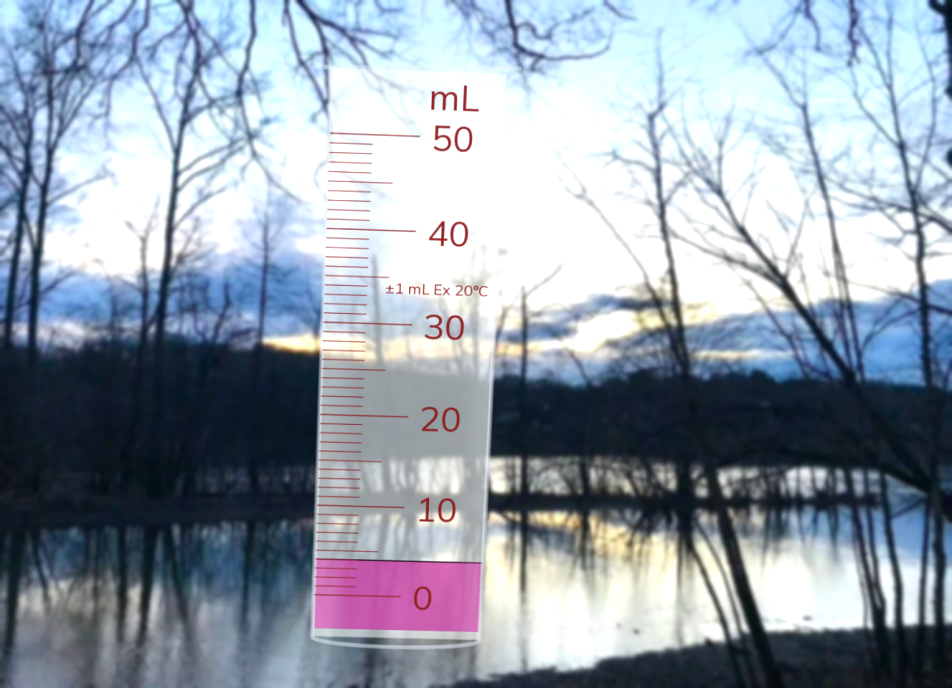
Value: 4 mL
